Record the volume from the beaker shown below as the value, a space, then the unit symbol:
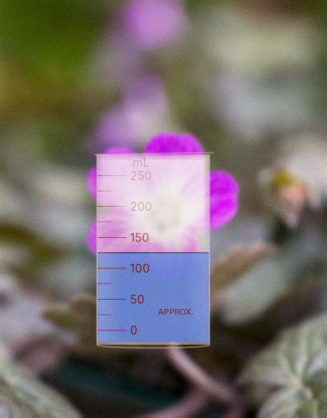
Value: 125 mL
